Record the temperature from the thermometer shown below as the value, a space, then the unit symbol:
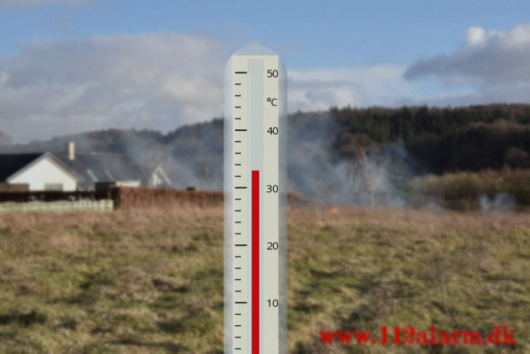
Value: 33 °C
